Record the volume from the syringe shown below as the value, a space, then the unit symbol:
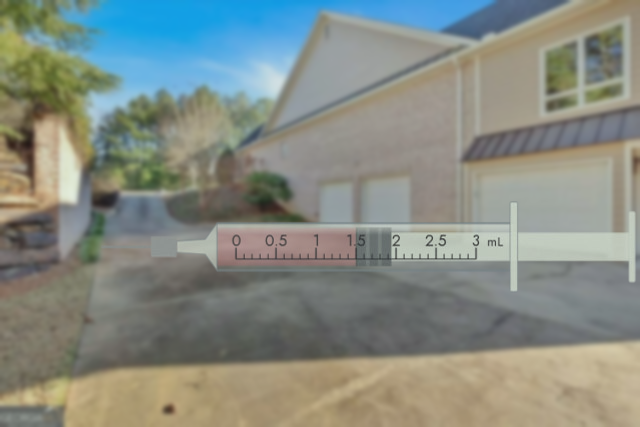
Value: 1.5 mL
